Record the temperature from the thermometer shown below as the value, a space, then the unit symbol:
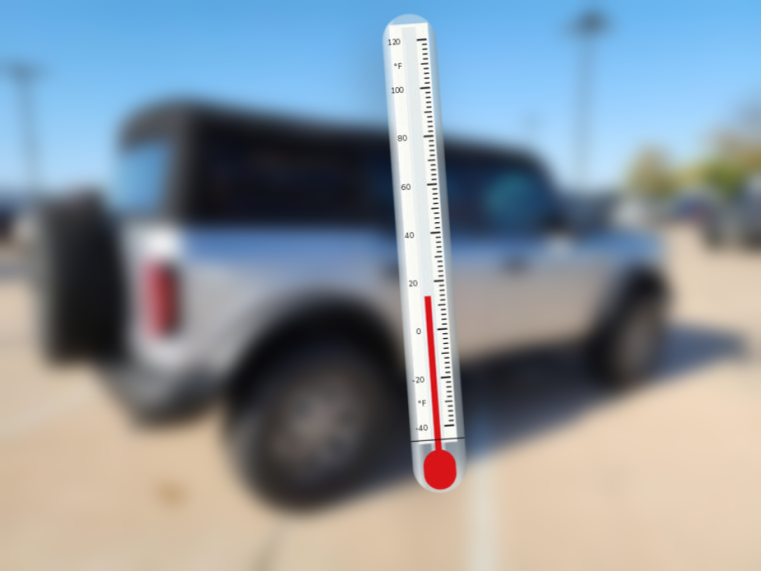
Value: 14 °F
